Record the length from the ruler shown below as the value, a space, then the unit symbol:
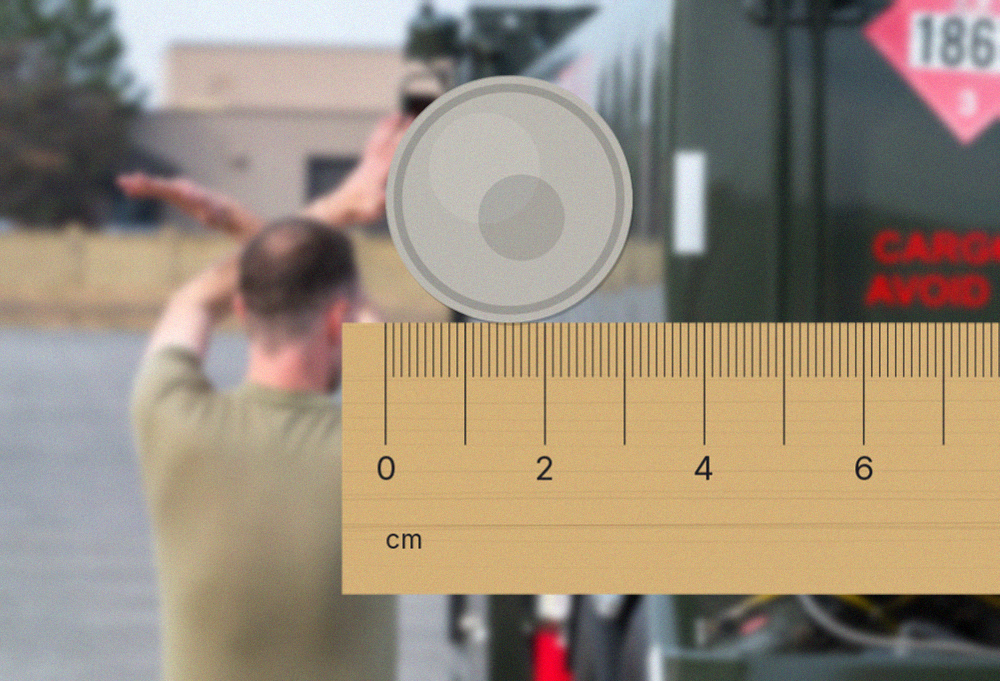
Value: 3.1 cm
